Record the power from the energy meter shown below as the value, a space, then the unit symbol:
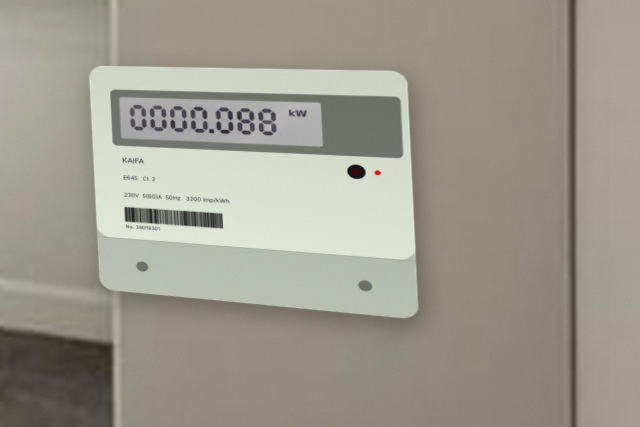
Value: 0.088 kW
